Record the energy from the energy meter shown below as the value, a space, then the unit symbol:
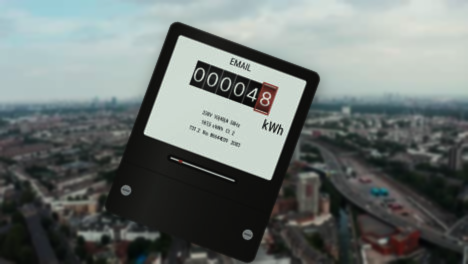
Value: 4.8 kWh
